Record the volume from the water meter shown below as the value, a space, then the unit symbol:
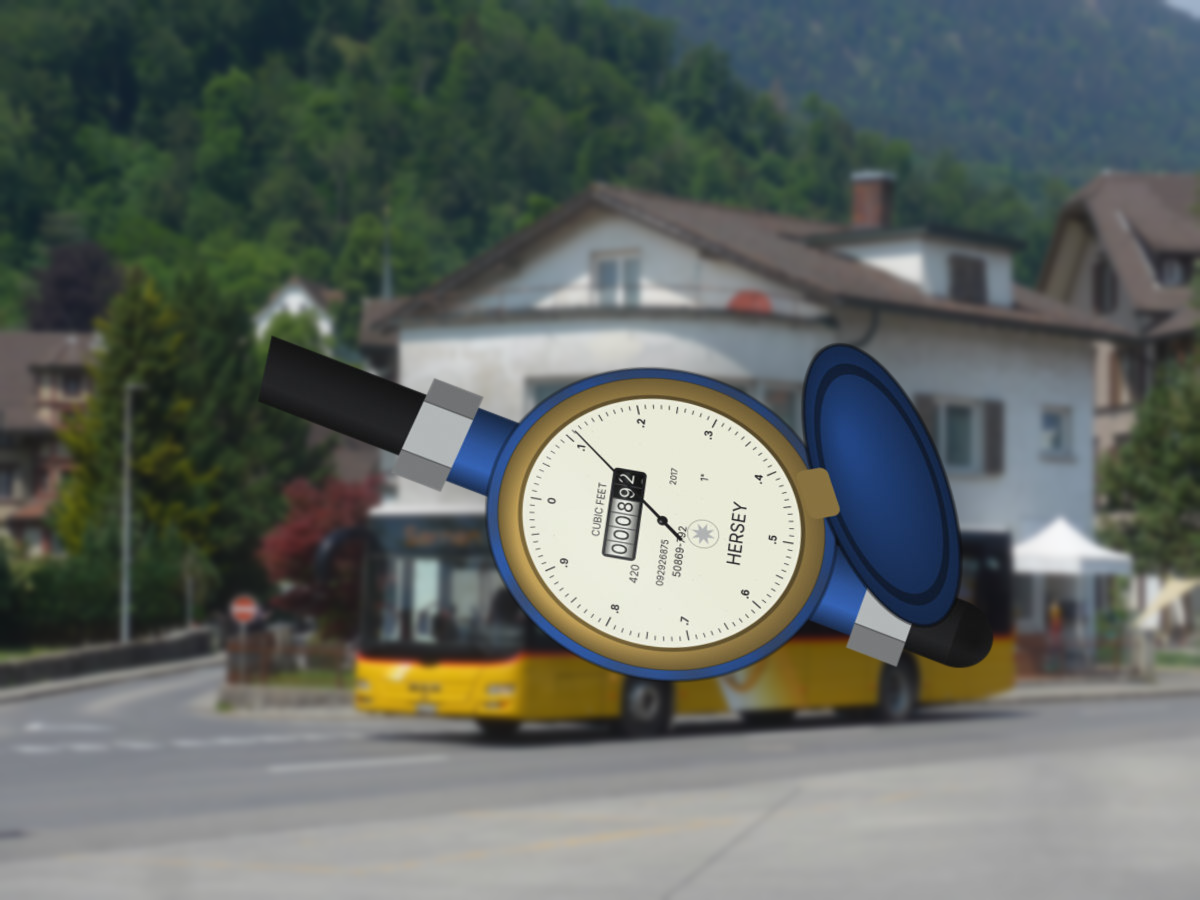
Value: 892.11 ft³
